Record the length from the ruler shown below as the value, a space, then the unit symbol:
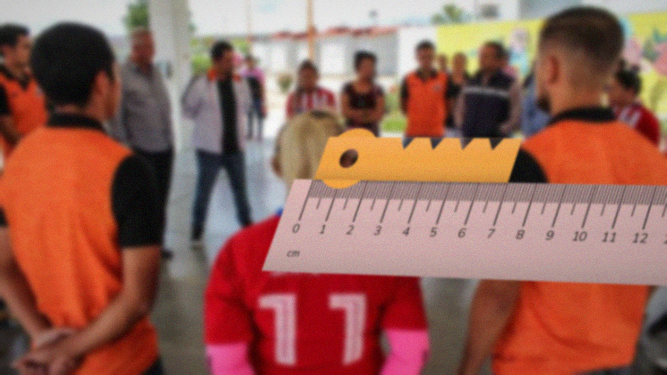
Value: 7 cm
